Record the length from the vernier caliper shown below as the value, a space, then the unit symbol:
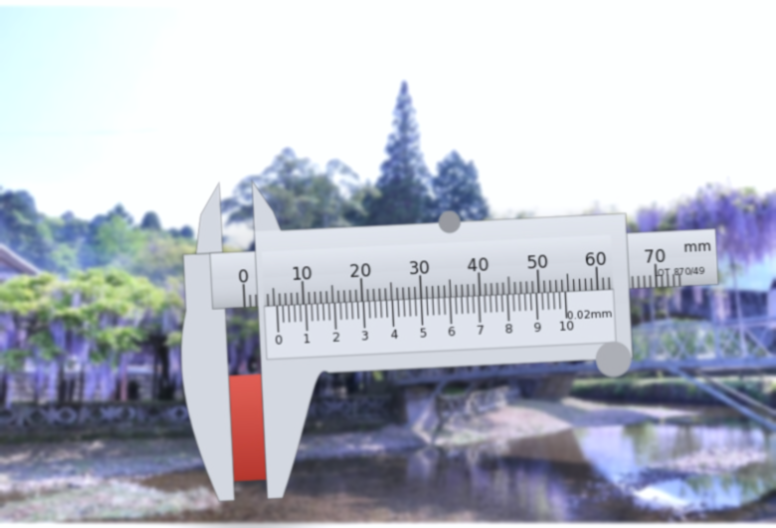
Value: 5.5 mm
